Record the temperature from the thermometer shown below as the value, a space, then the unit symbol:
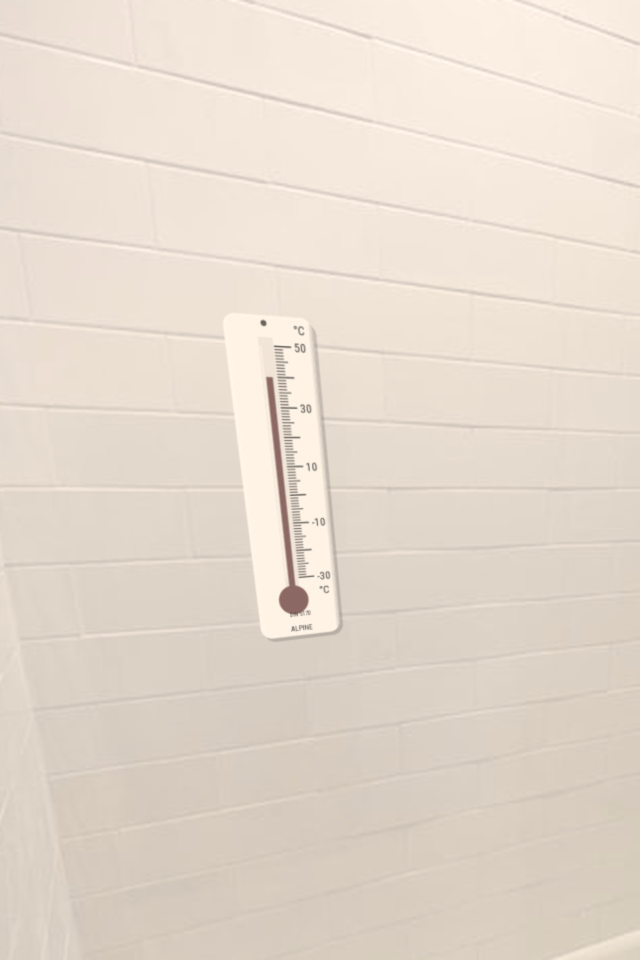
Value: 40 °C
